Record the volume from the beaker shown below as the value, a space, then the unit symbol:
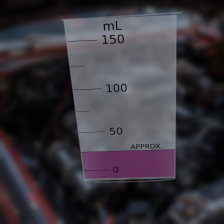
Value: 25 mL
